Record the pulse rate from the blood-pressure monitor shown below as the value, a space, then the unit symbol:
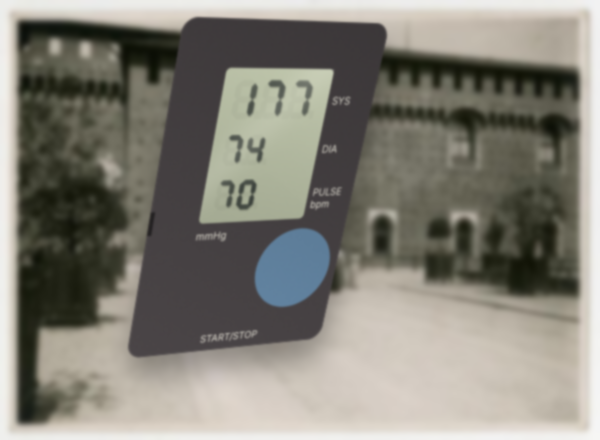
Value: 70 bpm
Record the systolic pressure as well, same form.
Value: 177 mmHg
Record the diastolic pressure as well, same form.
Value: 74 mmHg
